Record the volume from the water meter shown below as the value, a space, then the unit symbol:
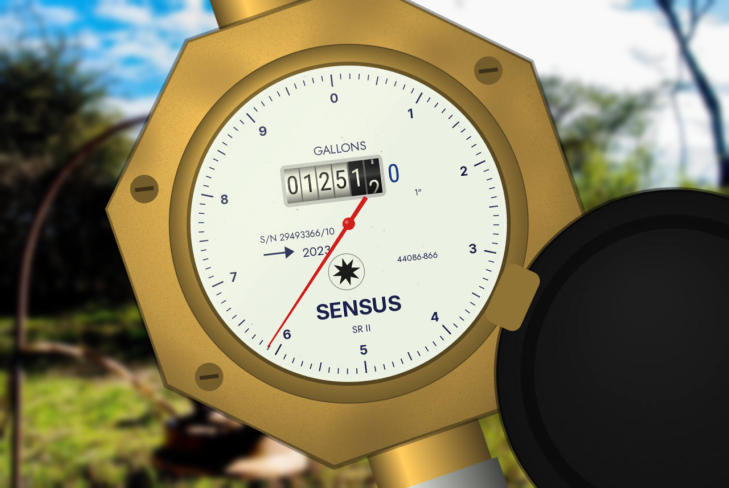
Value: 125116.1 gal
